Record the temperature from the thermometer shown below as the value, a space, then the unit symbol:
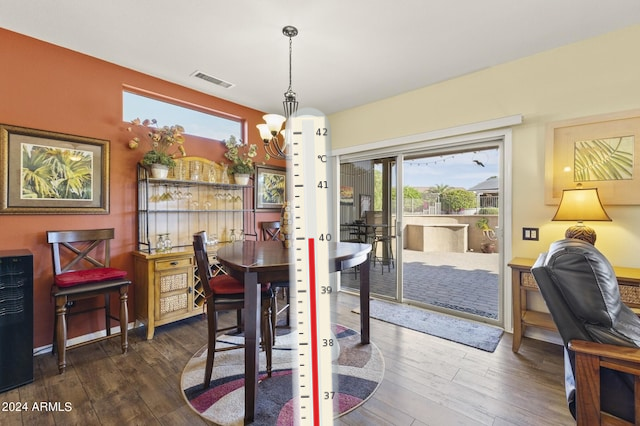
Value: 40 °C
